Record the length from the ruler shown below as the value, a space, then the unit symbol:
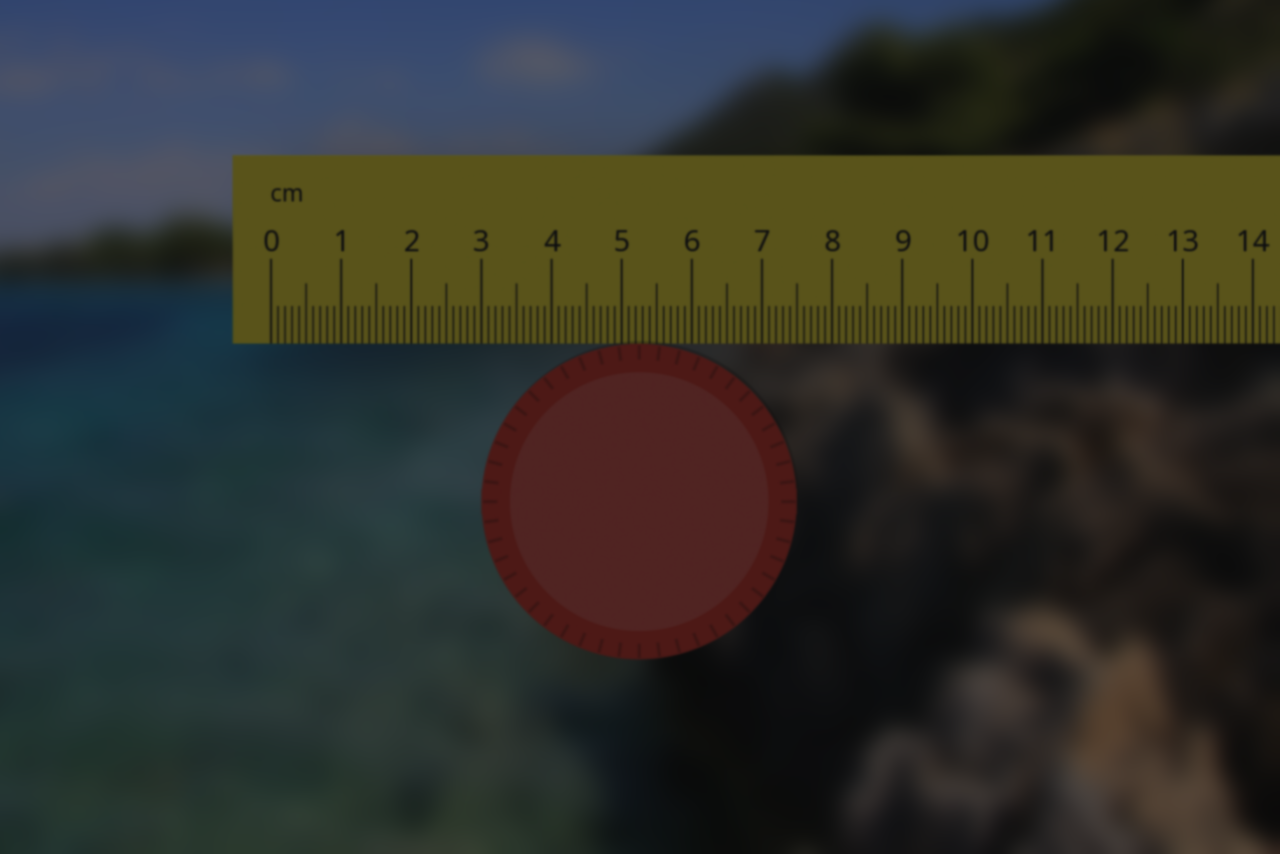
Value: 4.5 cm
